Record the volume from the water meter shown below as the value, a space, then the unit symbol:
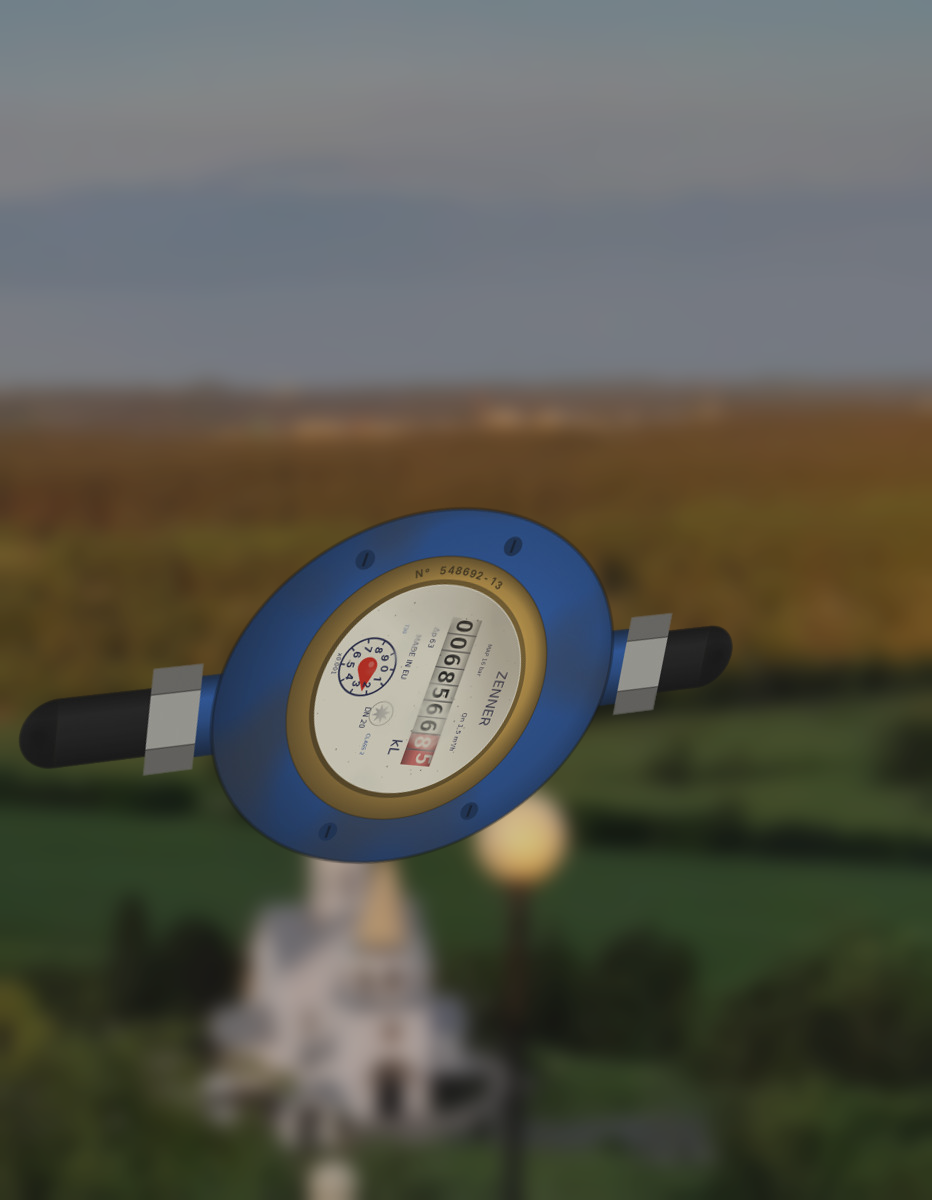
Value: 68566.852 kL
